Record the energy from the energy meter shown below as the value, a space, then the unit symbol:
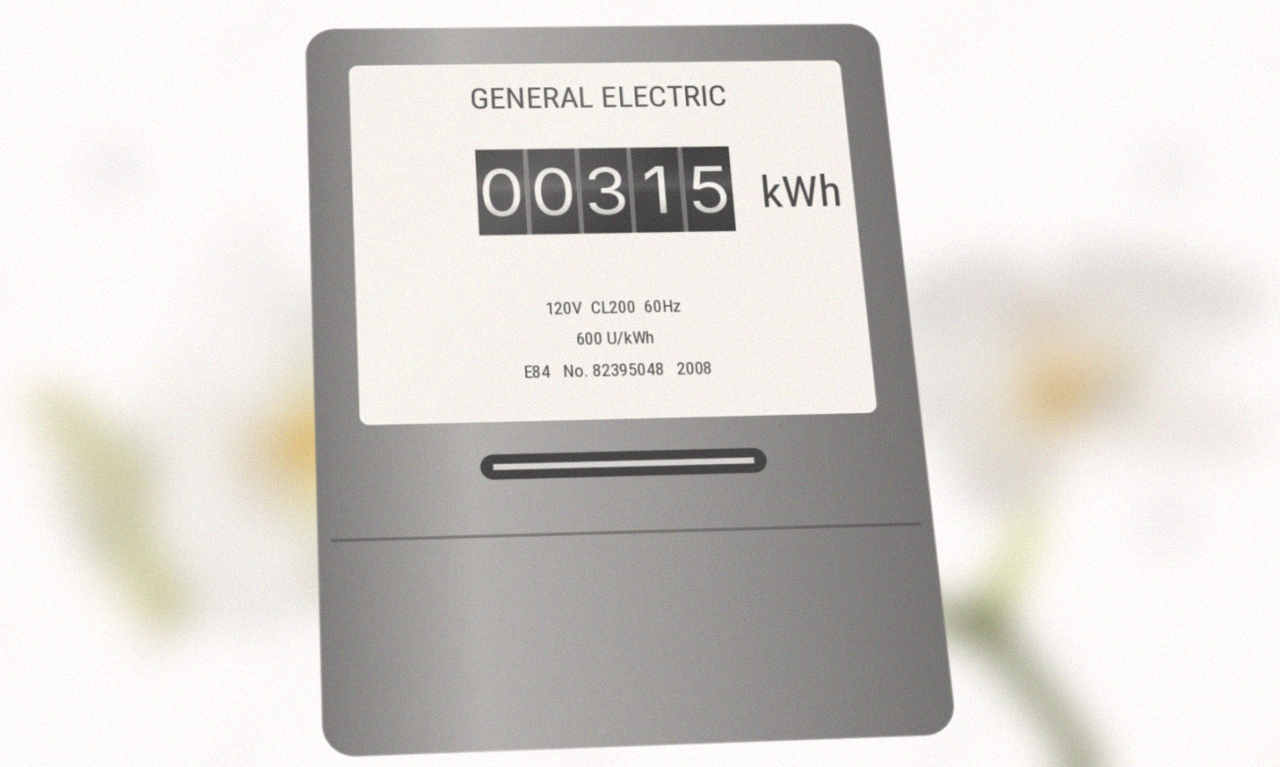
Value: 315 kWh
